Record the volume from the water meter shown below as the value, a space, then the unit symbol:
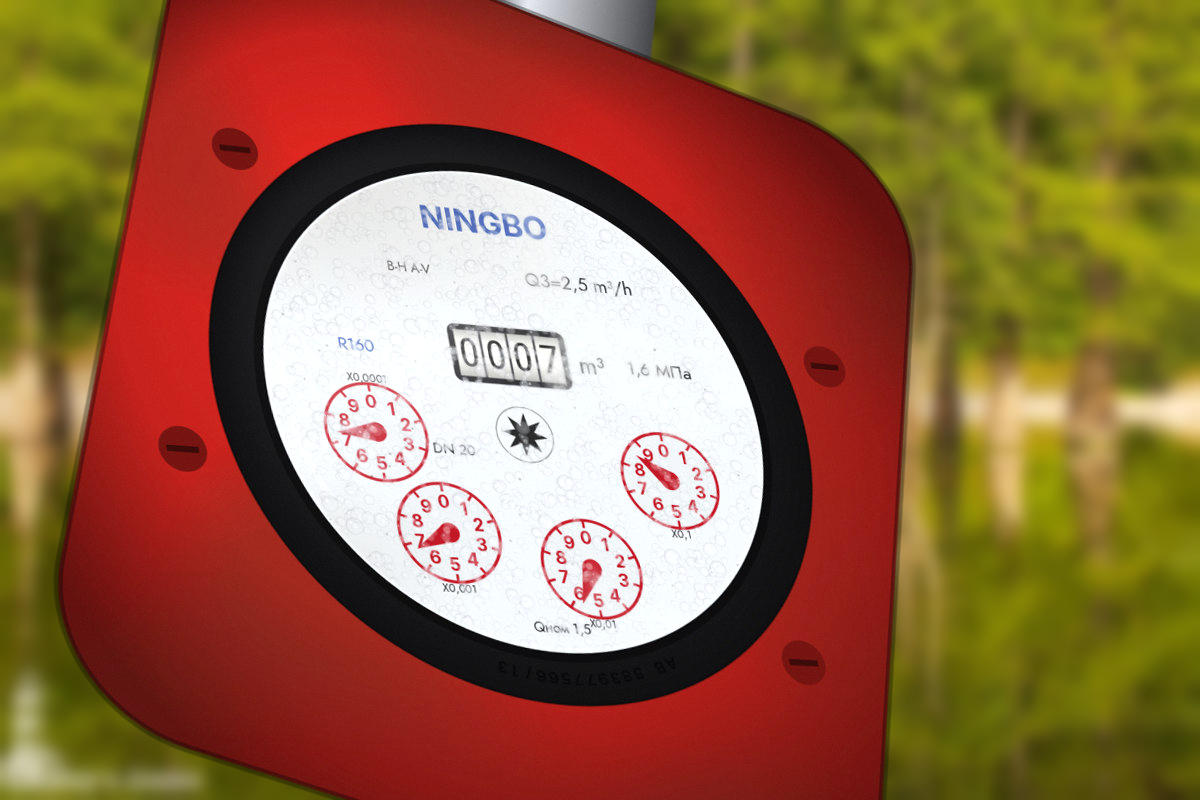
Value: 7.8567 m³
